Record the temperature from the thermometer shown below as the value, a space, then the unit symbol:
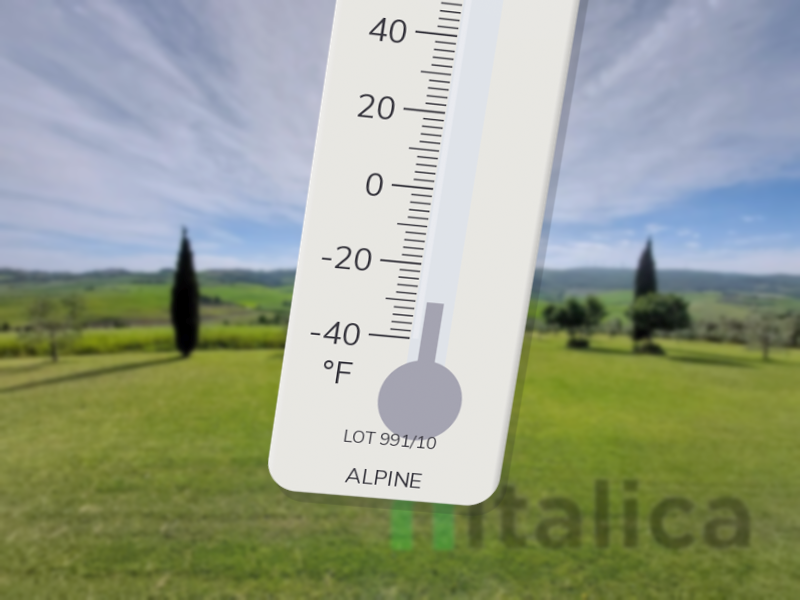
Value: -30 °F
